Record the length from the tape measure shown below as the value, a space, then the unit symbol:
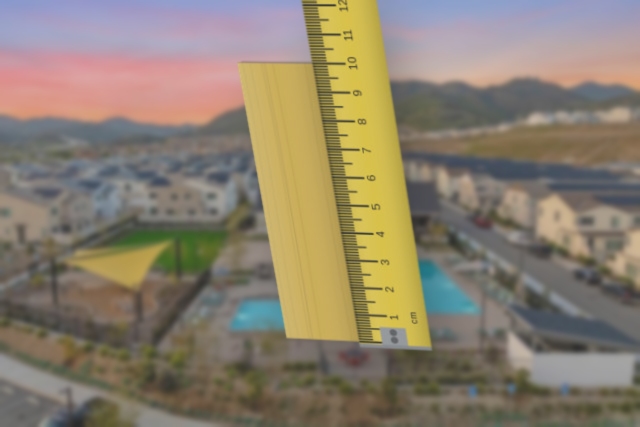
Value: 10 cm
